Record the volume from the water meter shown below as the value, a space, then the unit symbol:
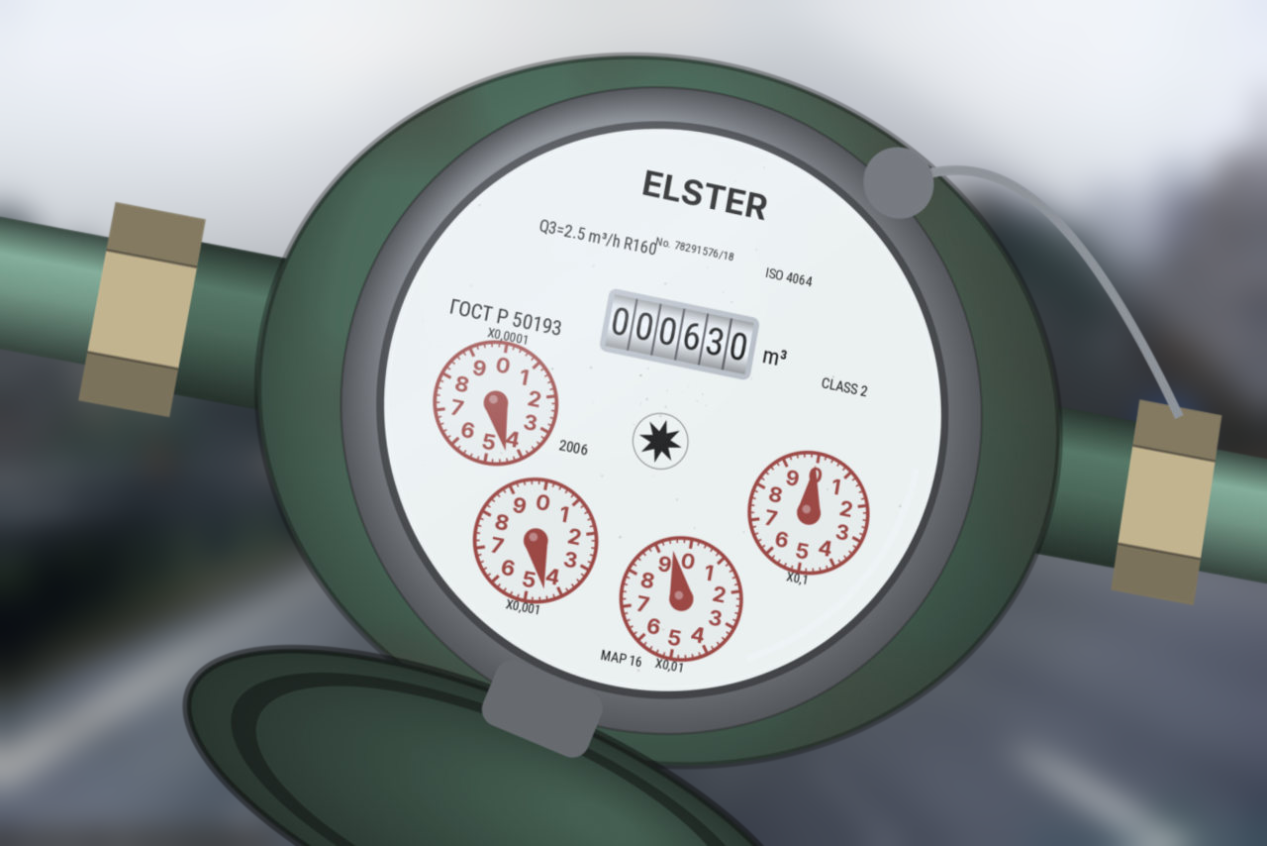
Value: 629.9944 m³
